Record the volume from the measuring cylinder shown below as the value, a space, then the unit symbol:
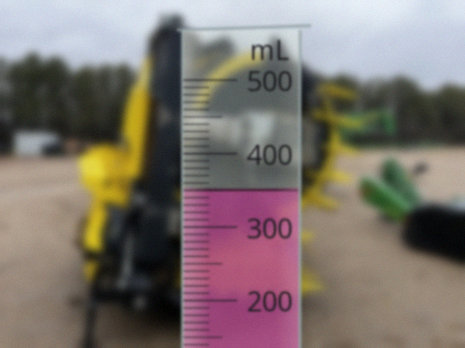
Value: 350 mL
